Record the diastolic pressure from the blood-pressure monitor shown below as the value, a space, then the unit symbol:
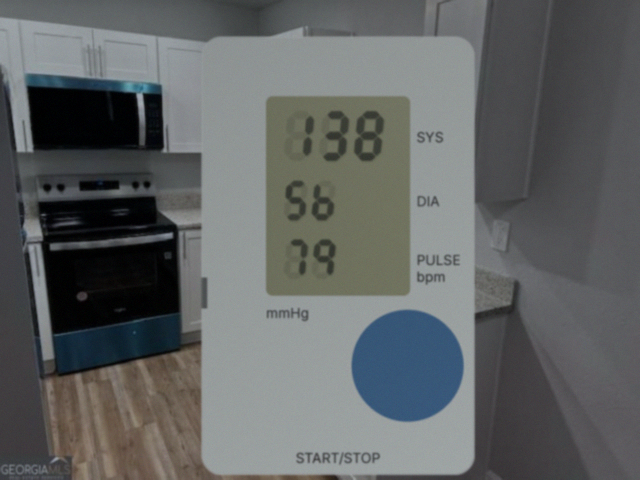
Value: 56 mmHg
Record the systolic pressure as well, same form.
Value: 138 mmHg
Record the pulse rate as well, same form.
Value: 79 bpm
